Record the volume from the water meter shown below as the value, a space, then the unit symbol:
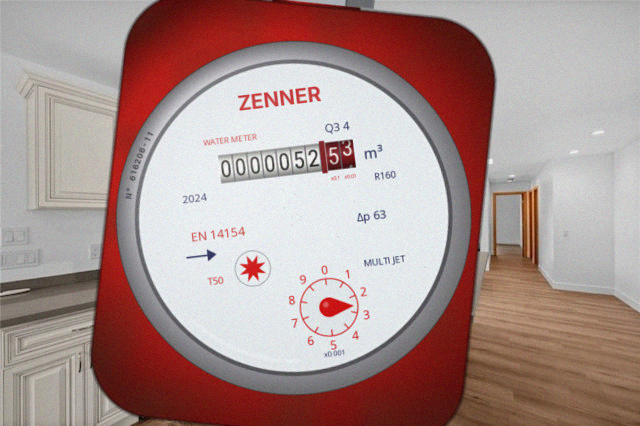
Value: 52.532 m³
